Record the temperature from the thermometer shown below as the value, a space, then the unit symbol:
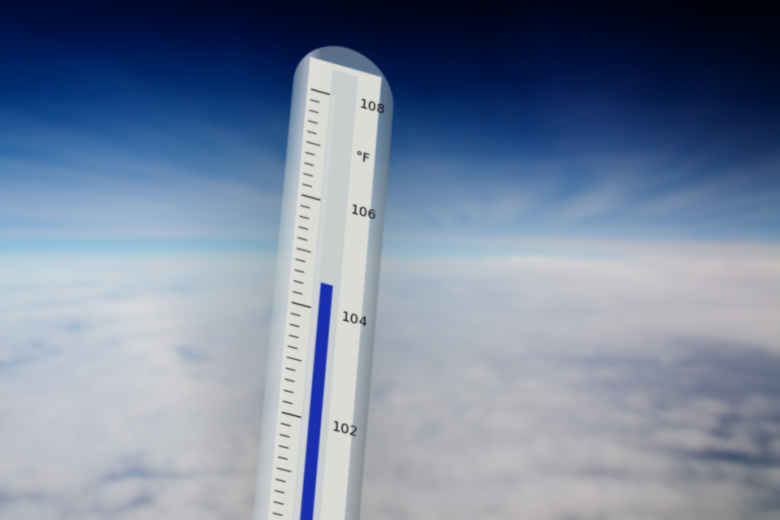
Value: 104.5 °F
